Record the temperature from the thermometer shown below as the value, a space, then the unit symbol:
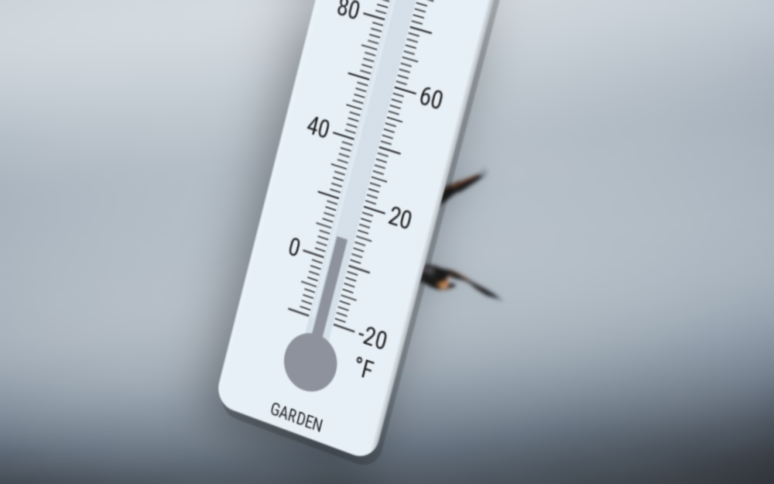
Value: 8 °F
